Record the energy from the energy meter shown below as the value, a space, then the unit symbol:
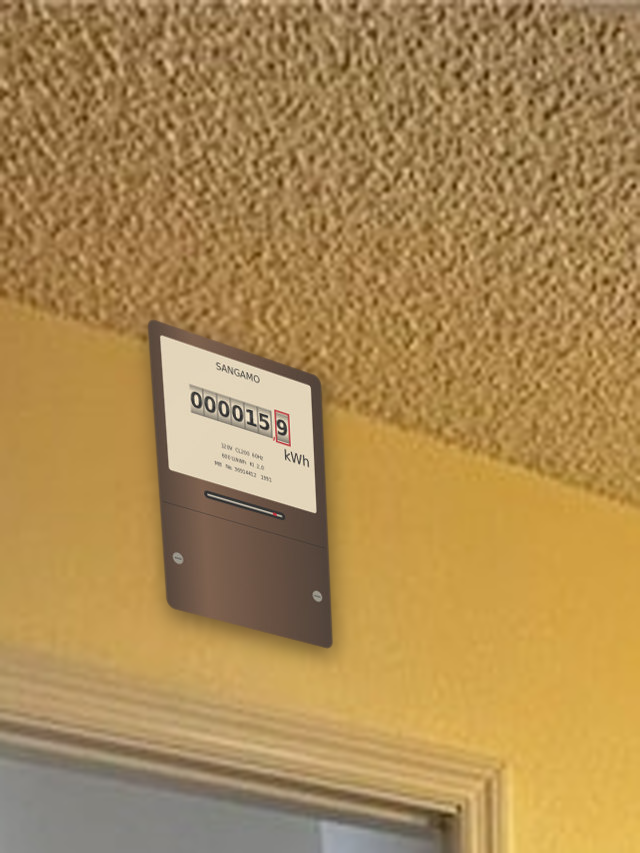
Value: 15.9 kWh
